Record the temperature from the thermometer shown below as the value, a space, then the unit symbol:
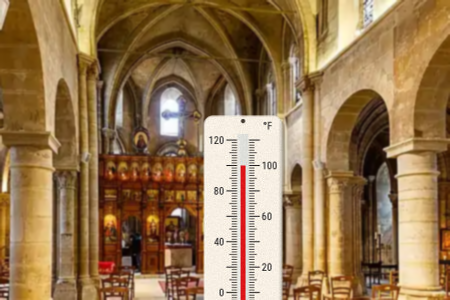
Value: 100 °F
